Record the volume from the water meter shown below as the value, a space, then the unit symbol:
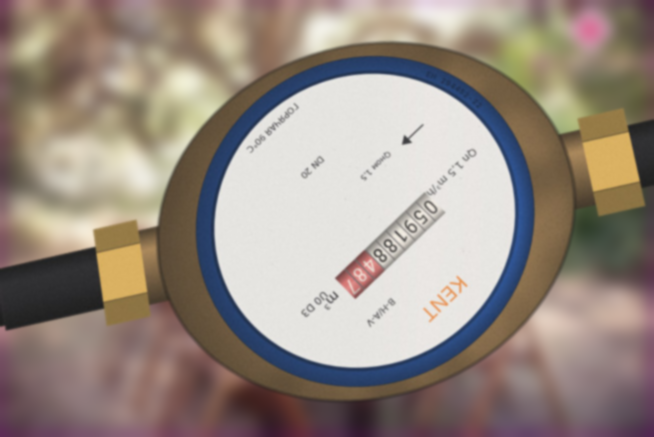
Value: 59188.487 m³
